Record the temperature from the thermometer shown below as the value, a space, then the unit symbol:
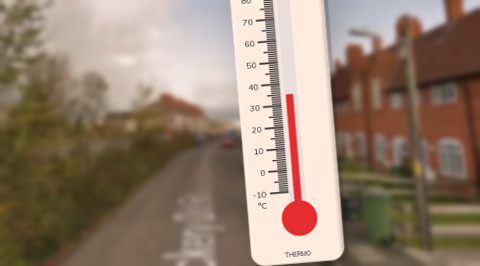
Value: 35 °C
